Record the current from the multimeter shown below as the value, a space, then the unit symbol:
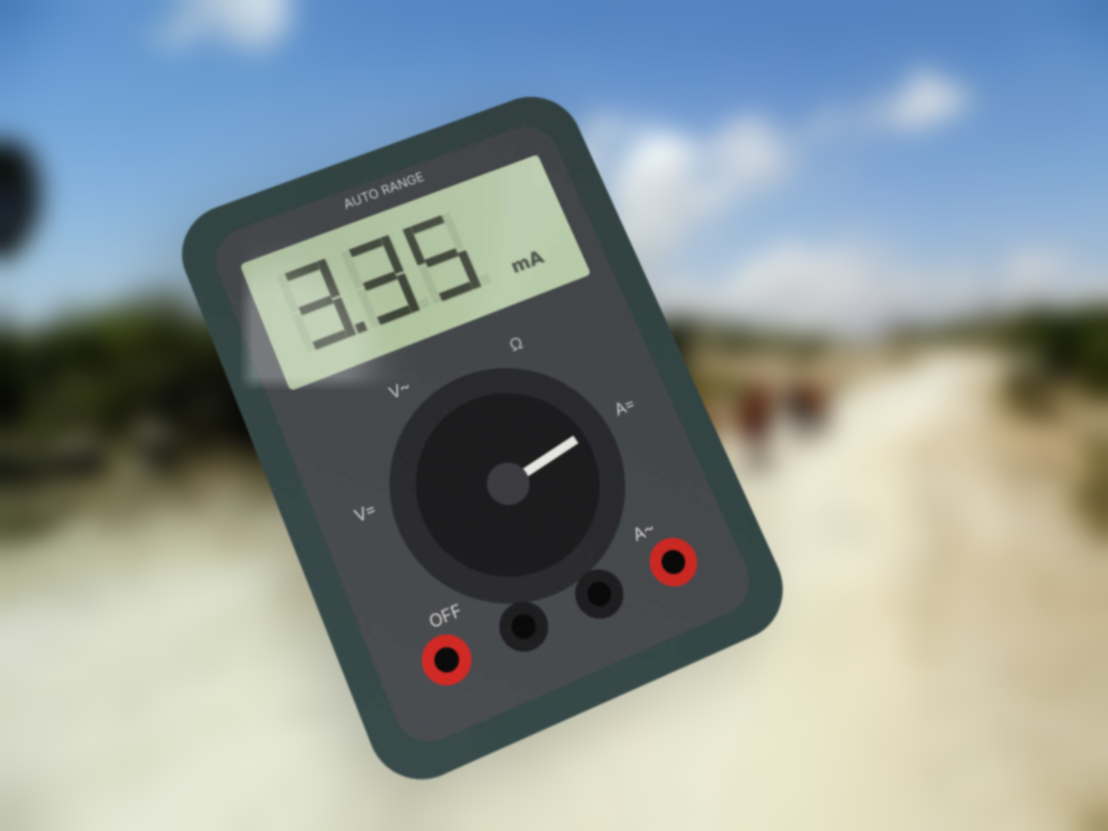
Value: 3.35 mA
